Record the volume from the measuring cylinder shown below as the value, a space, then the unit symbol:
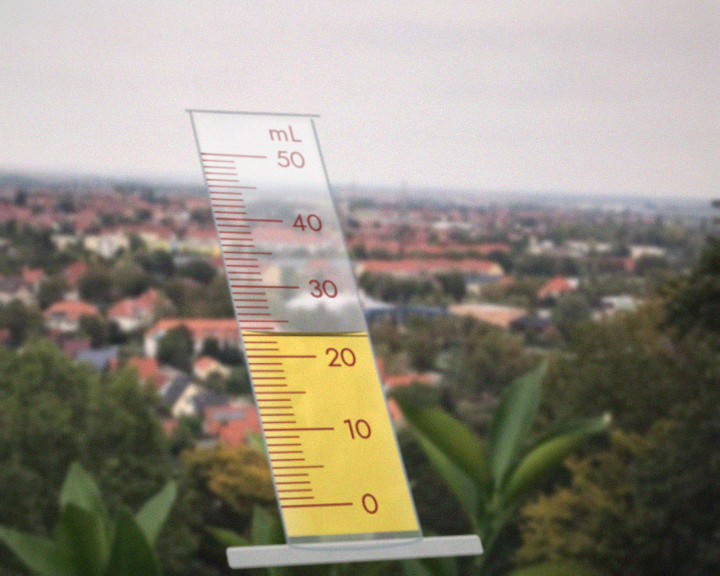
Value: 23 mL
